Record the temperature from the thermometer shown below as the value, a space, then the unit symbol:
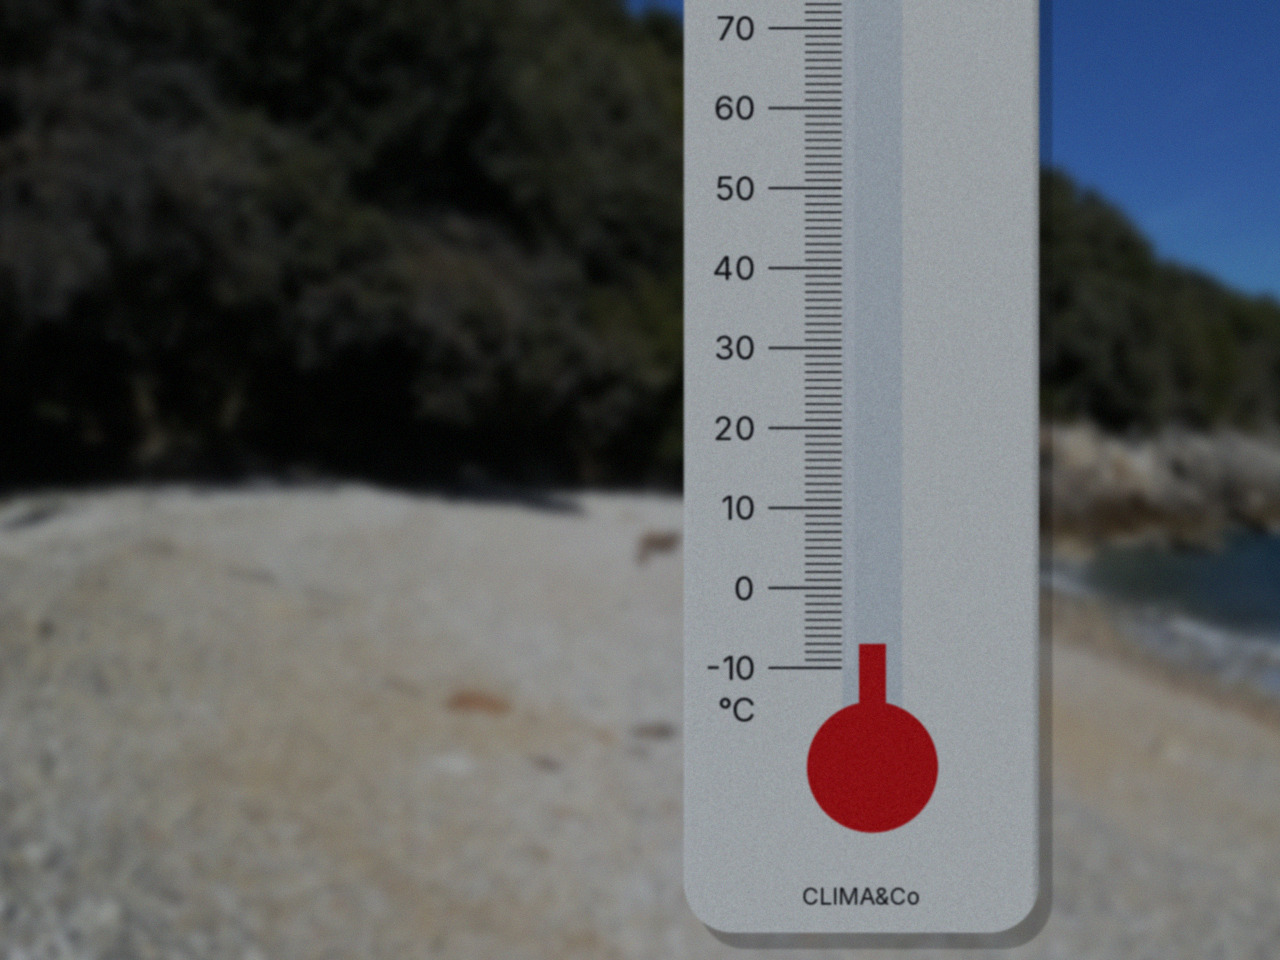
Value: -7 °C
